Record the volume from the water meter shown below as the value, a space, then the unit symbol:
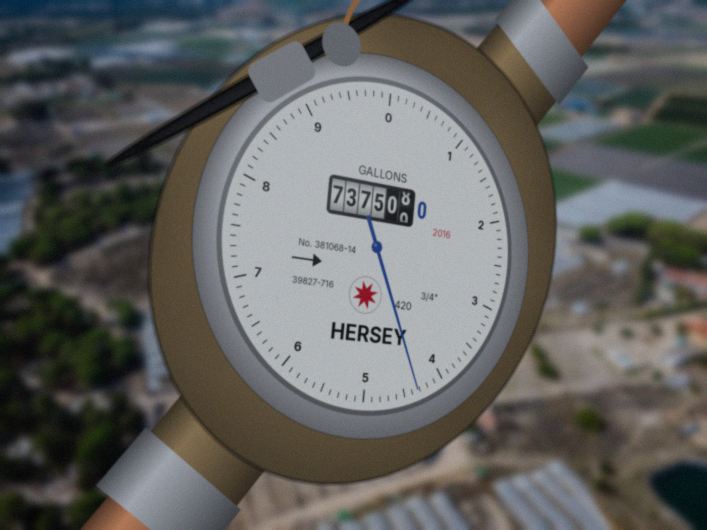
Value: 7375084.3 gal
